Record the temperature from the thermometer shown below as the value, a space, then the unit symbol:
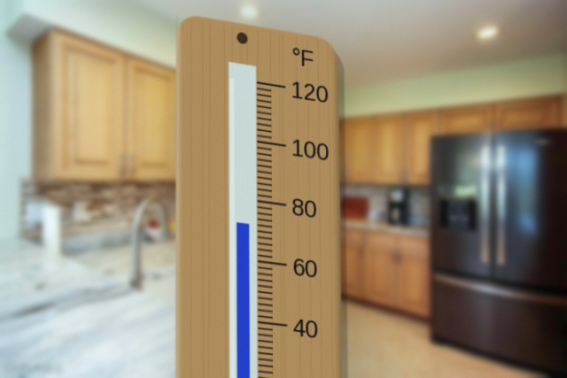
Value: 72 °F
